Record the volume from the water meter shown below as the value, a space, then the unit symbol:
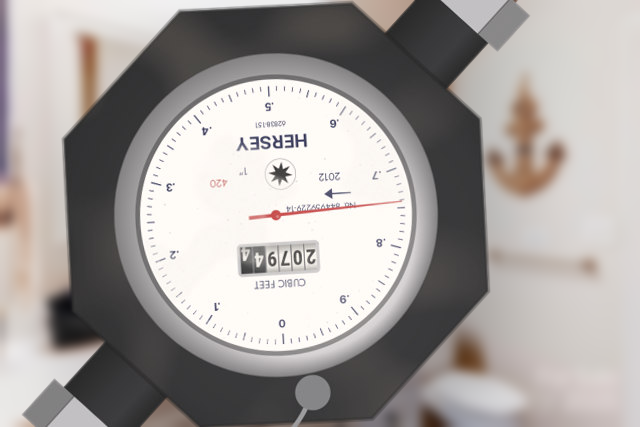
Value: 207943.74 ft³
